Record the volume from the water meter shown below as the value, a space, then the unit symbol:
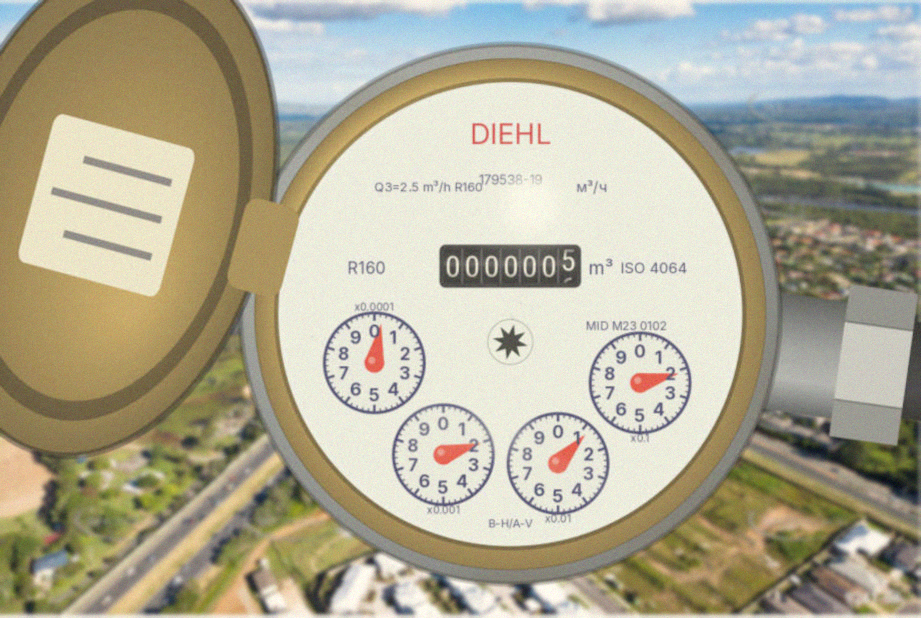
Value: 5.2120 m³
